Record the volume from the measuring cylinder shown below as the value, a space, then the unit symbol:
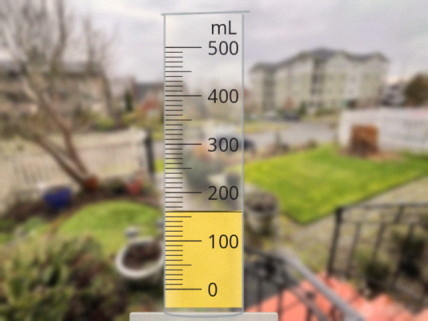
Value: 160 mL
